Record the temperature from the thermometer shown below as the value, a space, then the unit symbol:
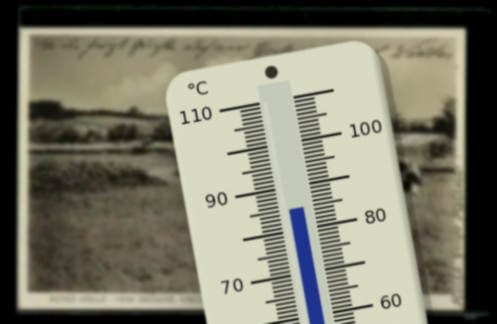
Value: 85 °C
